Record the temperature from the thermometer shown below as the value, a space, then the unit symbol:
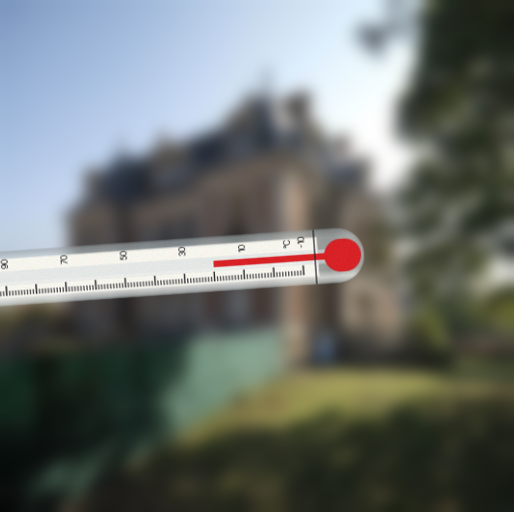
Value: 20 °C
